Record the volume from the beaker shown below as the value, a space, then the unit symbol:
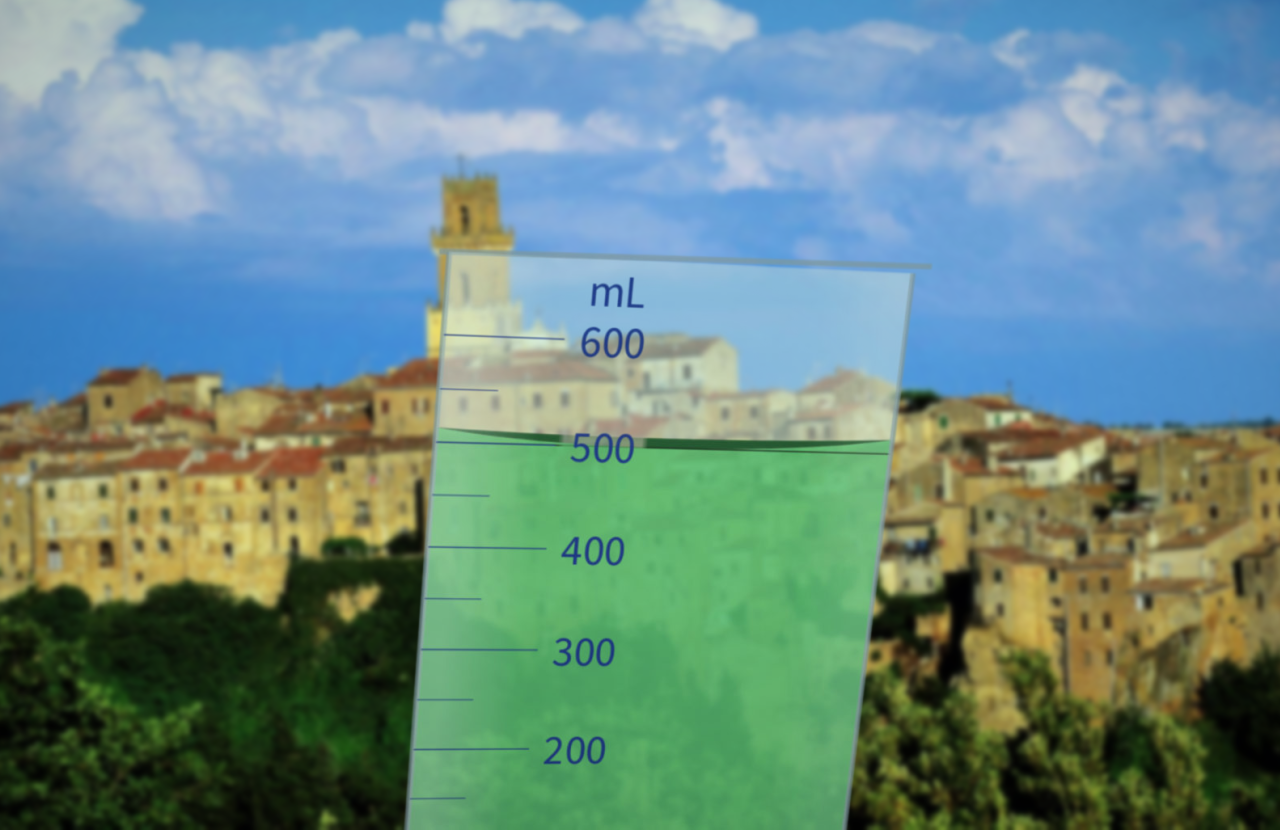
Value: 500 mL
